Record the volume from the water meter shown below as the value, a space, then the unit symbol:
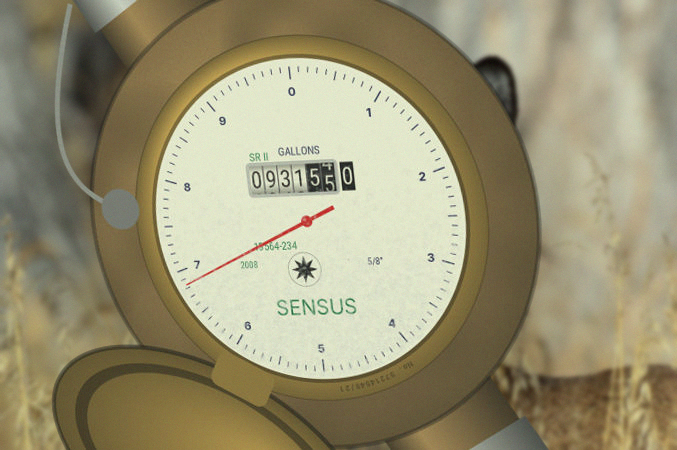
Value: 931546.8 gal
